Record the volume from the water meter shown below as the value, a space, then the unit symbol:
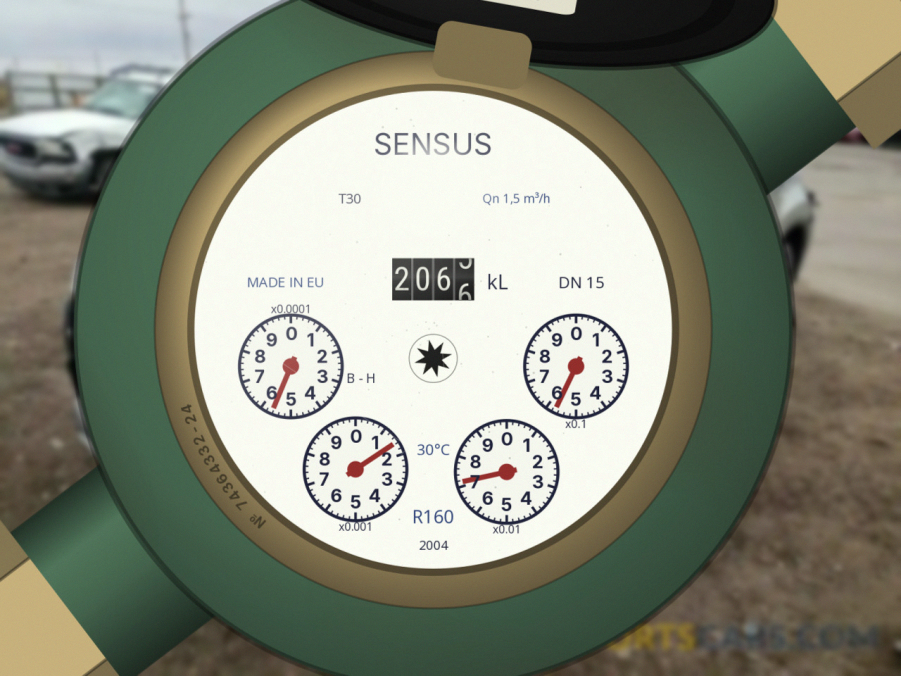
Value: 2065.5715 kL
